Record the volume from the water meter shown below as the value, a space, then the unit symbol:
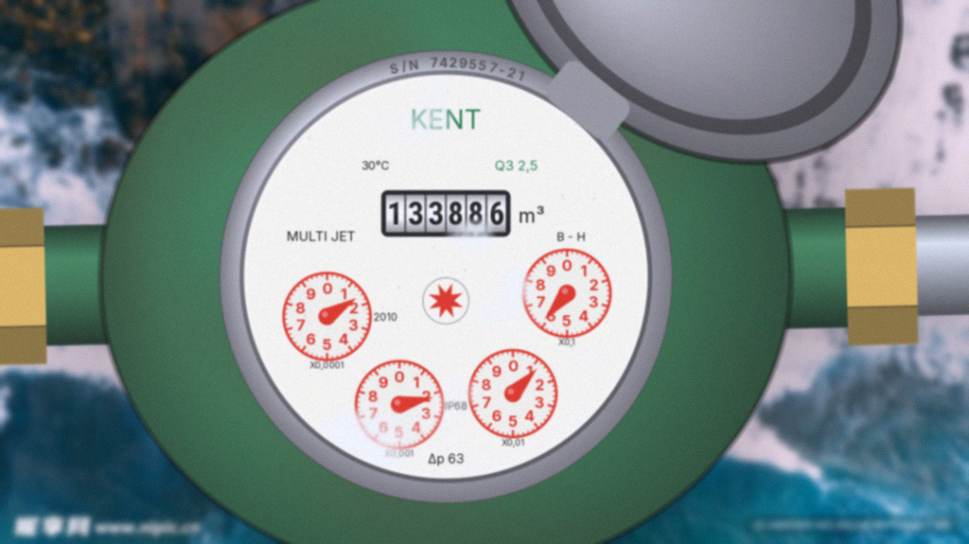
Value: 133886.6121 m³
